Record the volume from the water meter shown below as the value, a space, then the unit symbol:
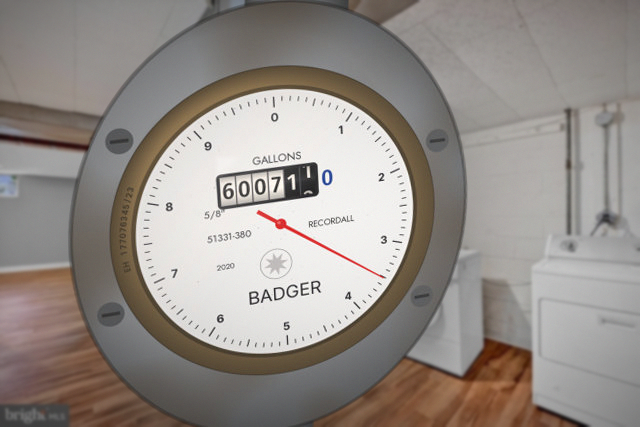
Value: 6007113.5 gal
